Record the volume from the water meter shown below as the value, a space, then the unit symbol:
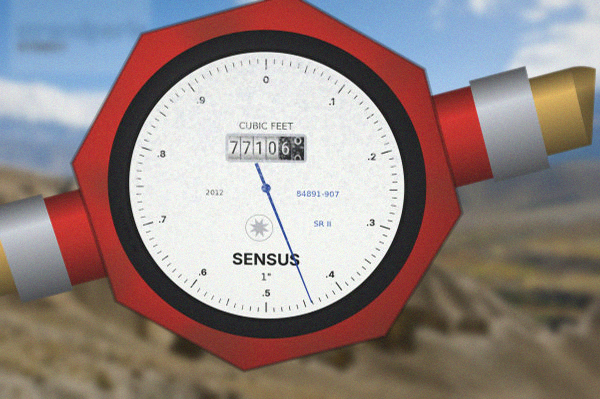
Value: 771068.44 ft³
